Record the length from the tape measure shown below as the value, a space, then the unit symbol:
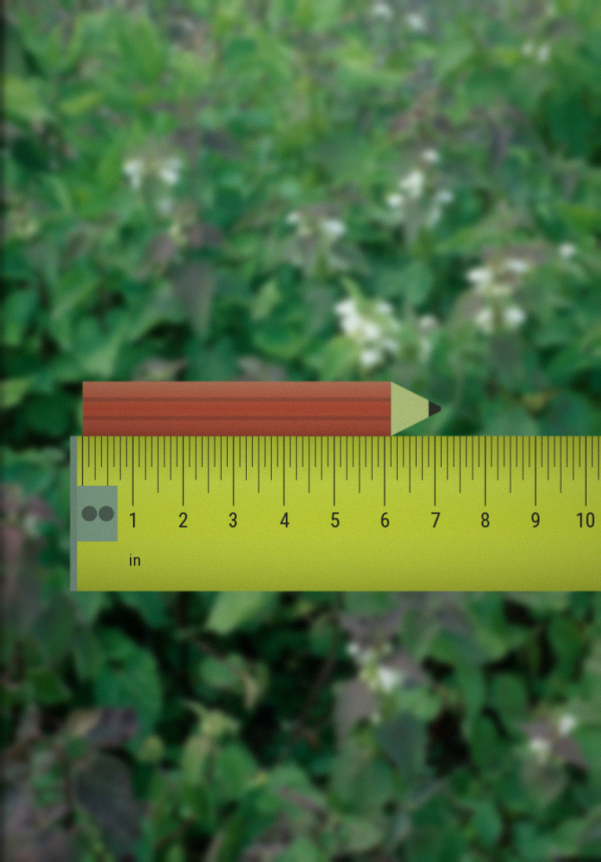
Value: 7.125 in
